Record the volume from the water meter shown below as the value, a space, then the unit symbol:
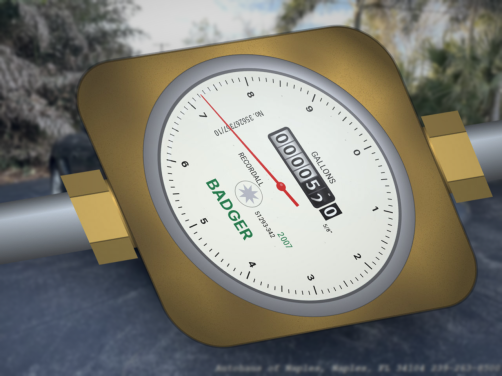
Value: 517.2 gal
